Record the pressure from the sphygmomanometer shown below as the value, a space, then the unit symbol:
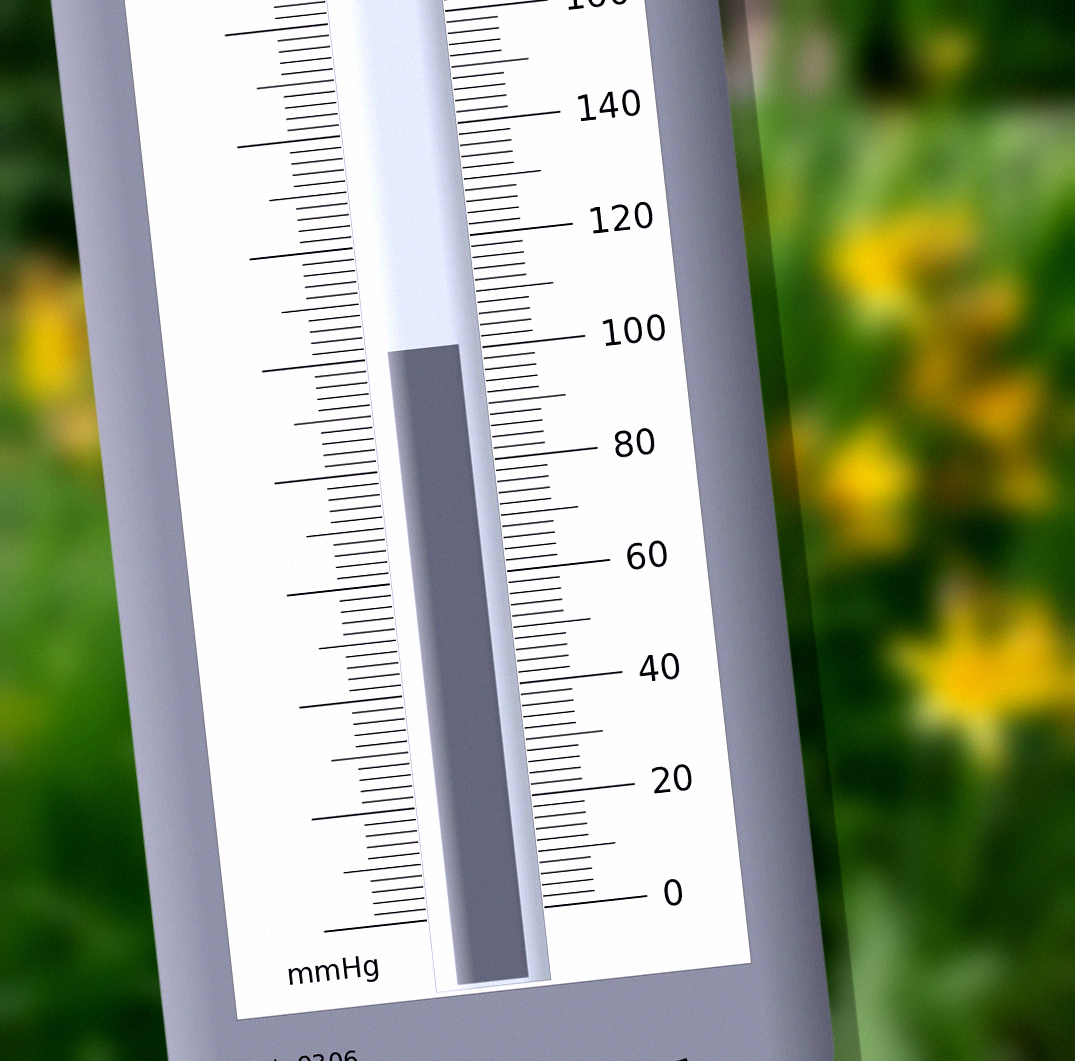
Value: 101 mmHg
